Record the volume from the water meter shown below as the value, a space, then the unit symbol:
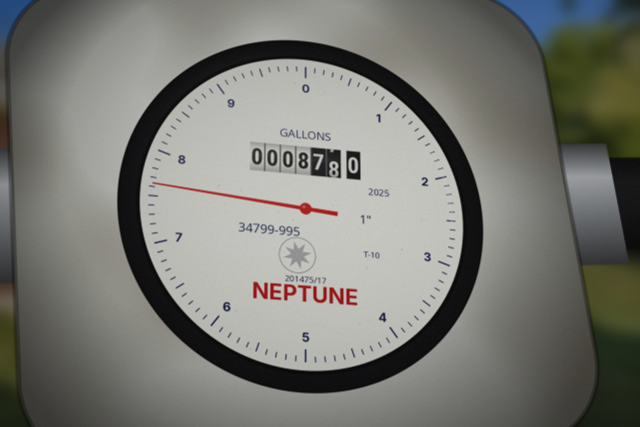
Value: 8777.6 gal
